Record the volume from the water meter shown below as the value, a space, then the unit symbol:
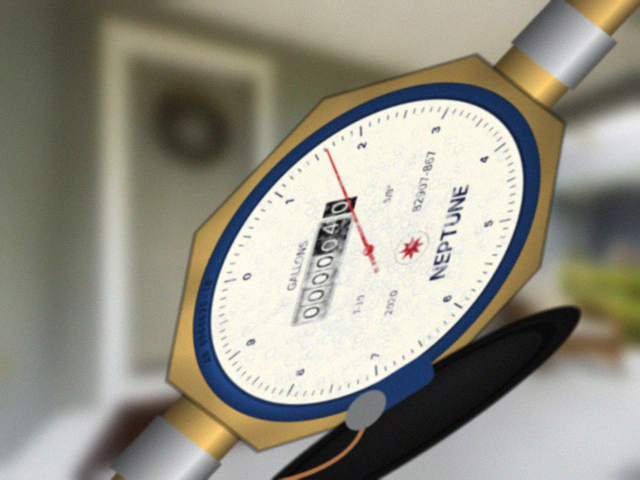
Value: 41.6 gal
